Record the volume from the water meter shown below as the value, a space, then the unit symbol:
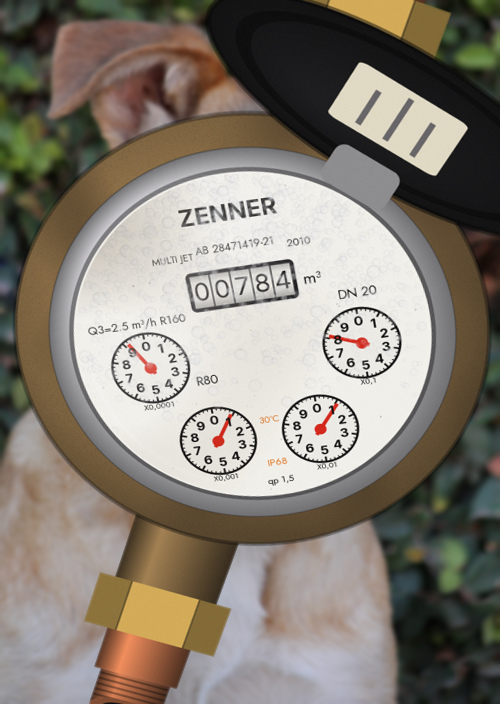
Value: 784.8109 m³
